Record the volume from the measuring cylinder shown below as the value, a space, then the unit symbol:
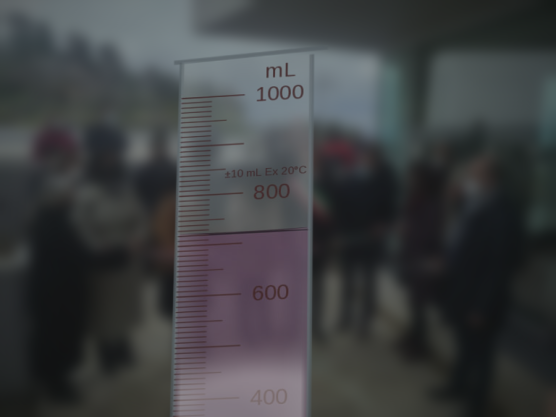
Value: 720 mL
